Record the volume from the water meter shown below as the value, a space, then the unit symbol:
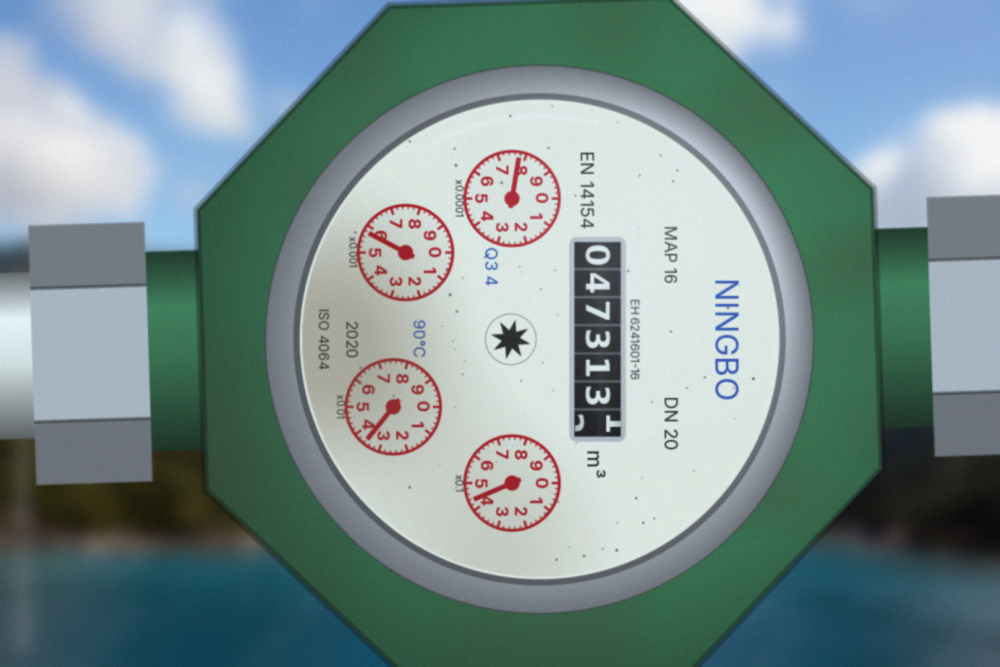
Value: 473131.4357 m³
